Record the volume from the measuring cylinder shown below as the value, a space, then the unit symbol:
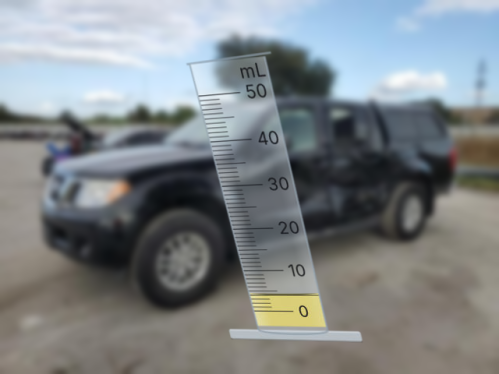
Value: 4 mL
